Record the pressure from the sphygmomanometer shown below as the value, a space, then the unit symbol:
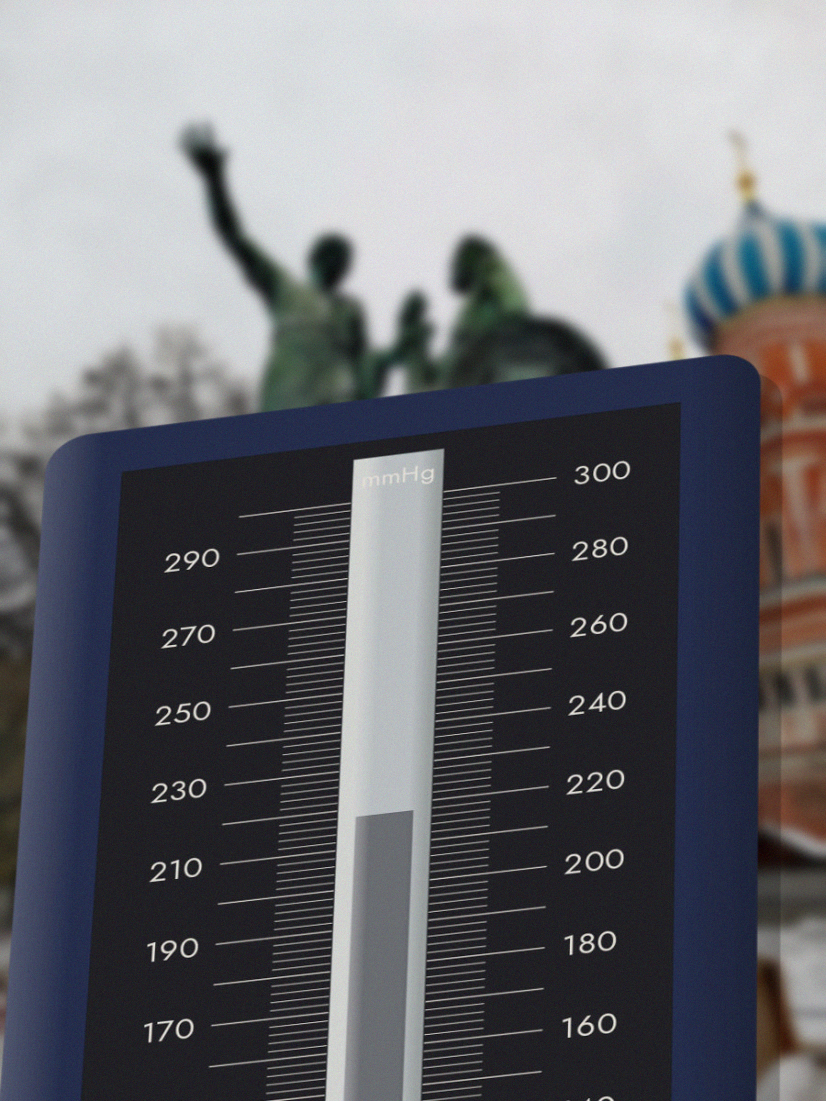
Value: 218 mmHg
